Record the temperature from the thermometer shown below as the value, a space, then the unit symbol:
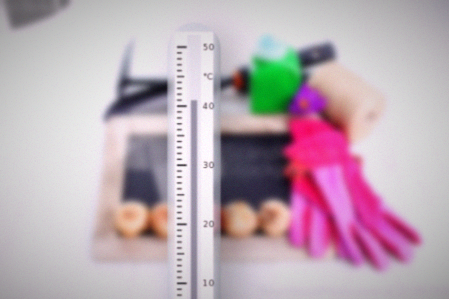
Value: 41 °C
